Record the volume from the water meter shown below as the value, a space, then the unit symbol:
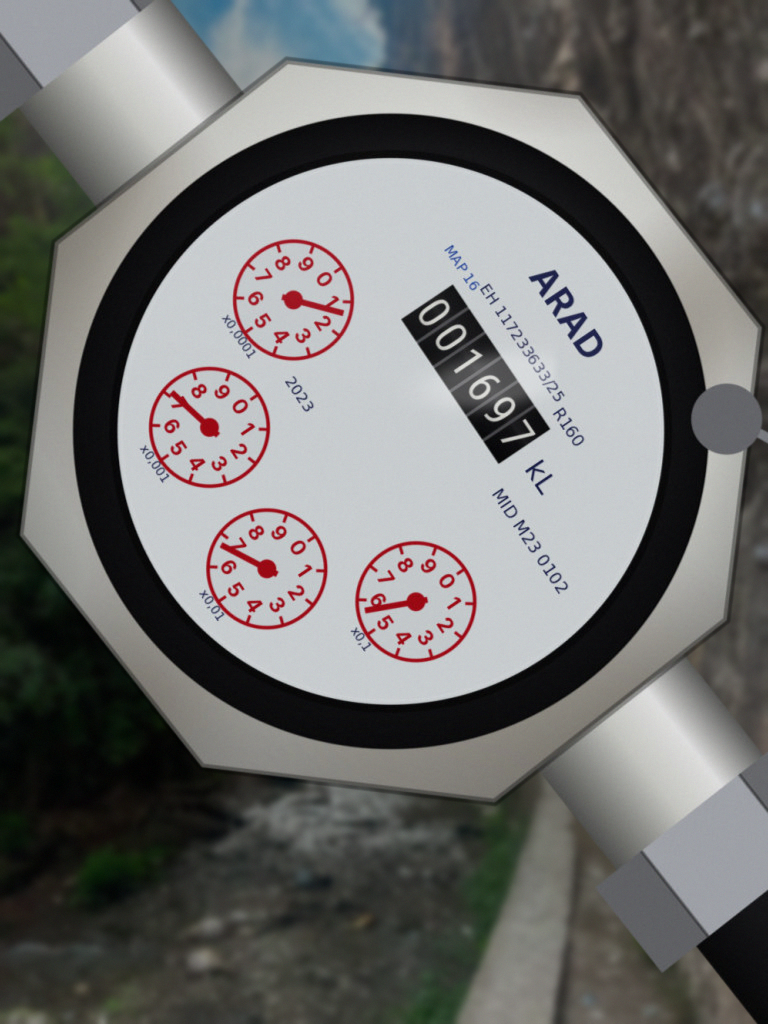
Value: 1697.5671 kL
